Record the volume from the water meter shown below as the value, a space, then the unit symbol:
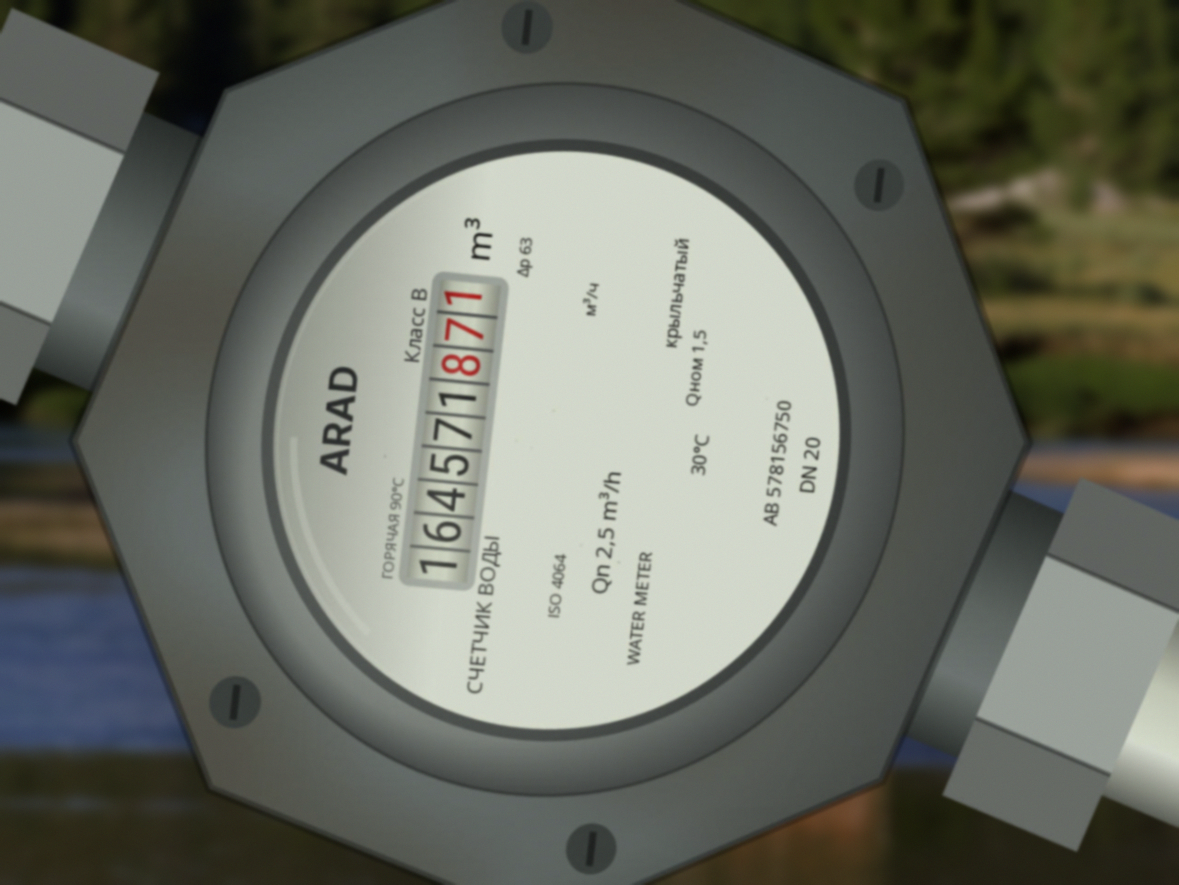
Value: 164571.871 m³
